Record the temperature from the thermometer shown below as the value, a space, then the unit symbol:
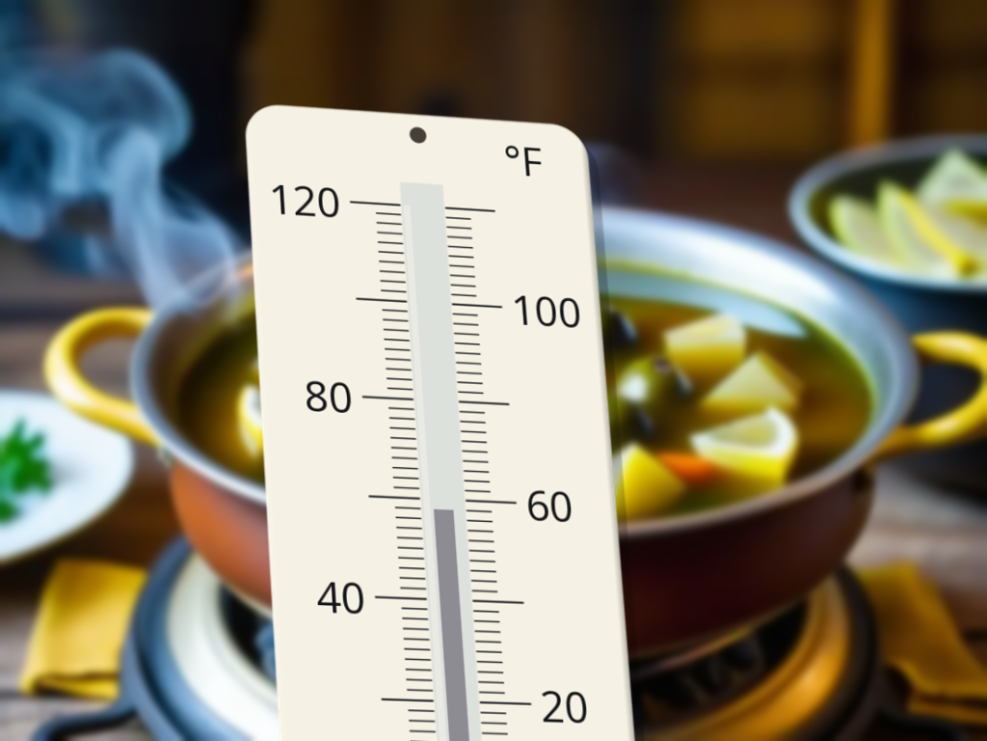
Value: 58 °F
